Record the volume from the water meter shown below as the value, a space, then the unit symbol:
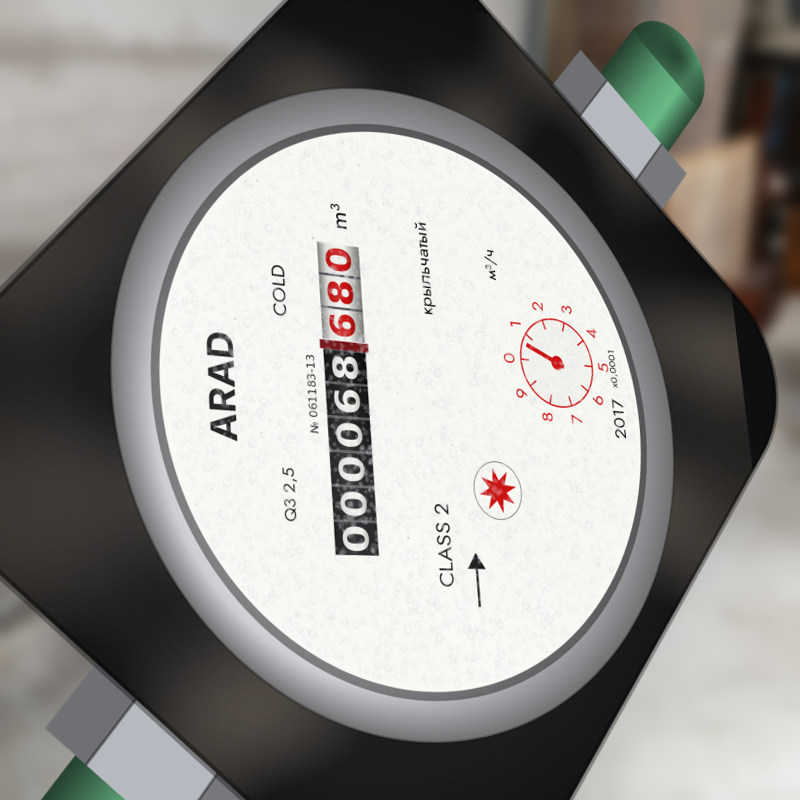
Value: 68.6800 m³
